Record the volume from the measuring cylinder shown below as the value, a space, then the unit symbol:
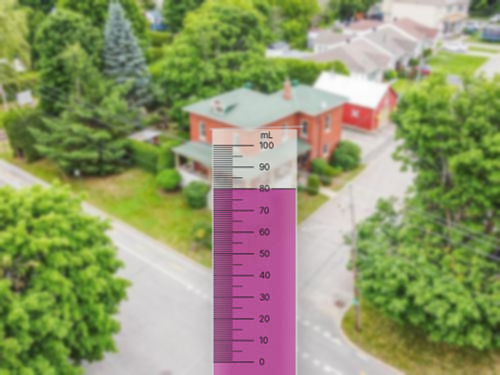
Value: 80 mL
